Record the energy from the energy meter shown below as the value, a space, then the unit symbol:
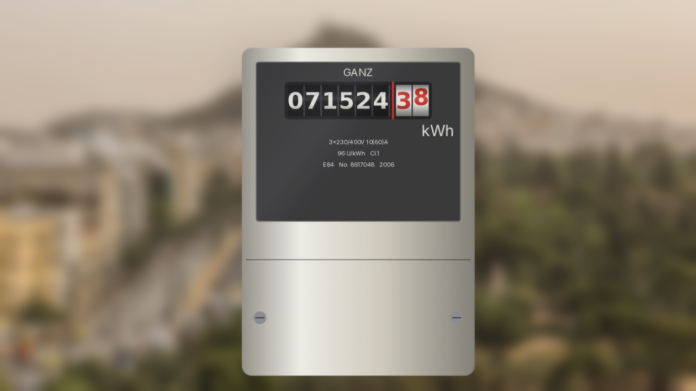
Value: 71524.38 kWh
